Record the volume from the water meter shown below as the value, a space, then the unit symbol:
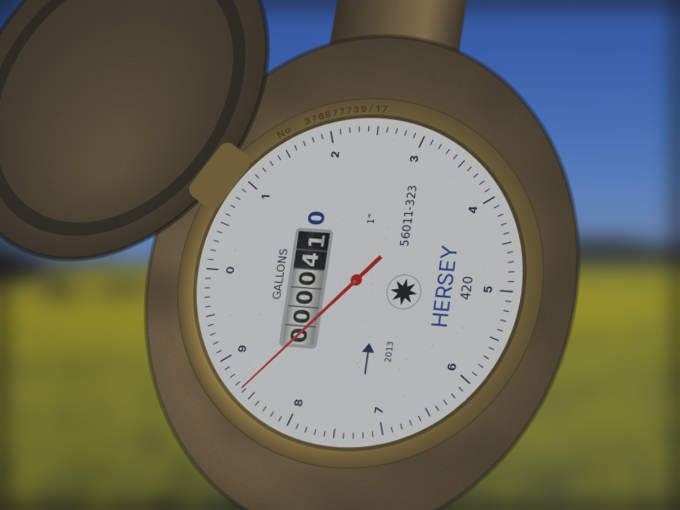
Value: 408.6 gal
